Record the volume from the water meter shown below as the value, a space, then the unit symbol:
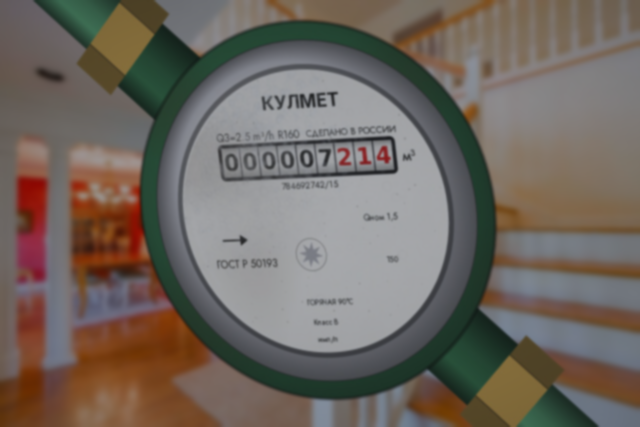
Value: 7.214 m³
